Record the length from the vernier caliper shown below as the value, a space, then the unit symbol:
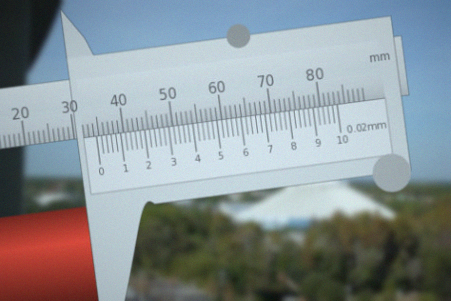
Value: 34.5 mm
